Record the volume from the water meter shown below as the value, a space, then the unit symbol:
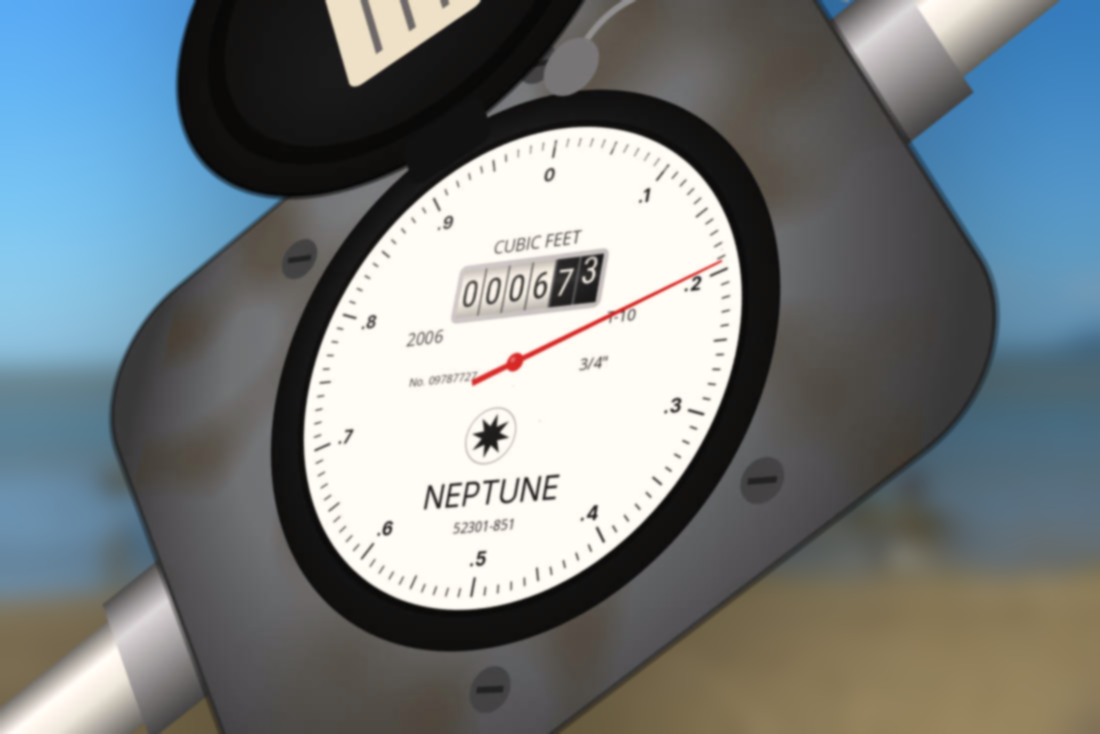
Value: 673.19 ft³
